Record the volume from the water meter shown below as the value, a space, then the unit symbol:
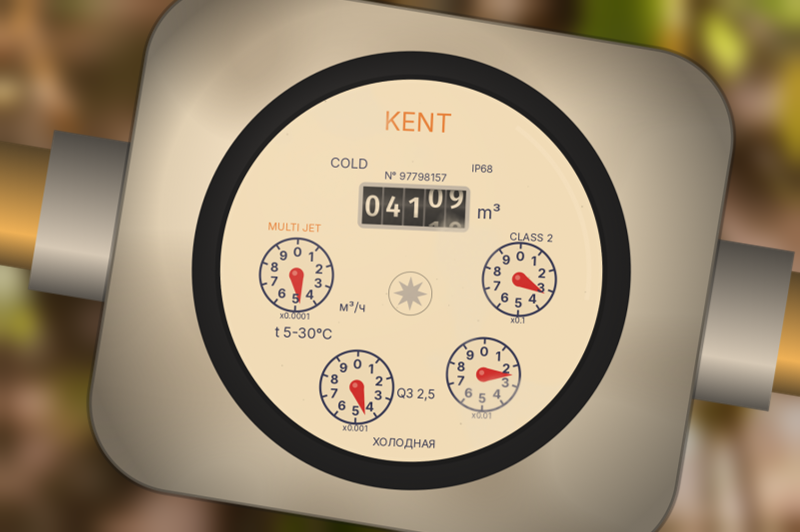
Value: 4109.3244 m³
